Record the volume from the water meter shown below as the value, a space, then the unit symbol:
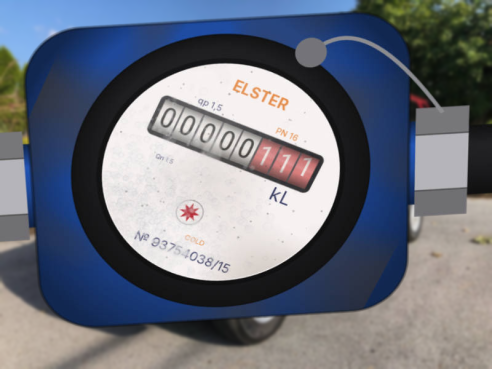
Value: 0.111 kL
